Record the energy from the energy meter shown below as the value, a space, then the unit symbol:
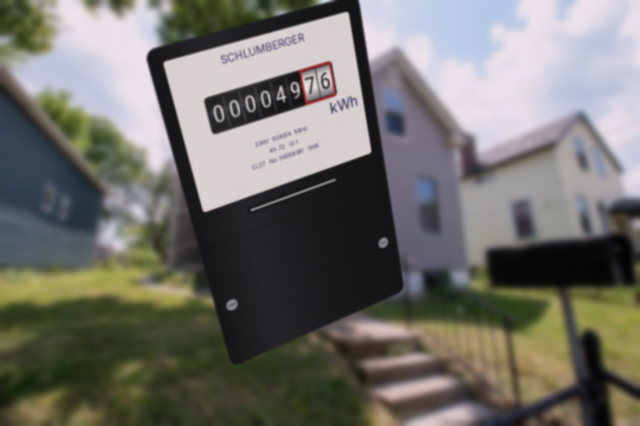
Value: 49.76 kWh
